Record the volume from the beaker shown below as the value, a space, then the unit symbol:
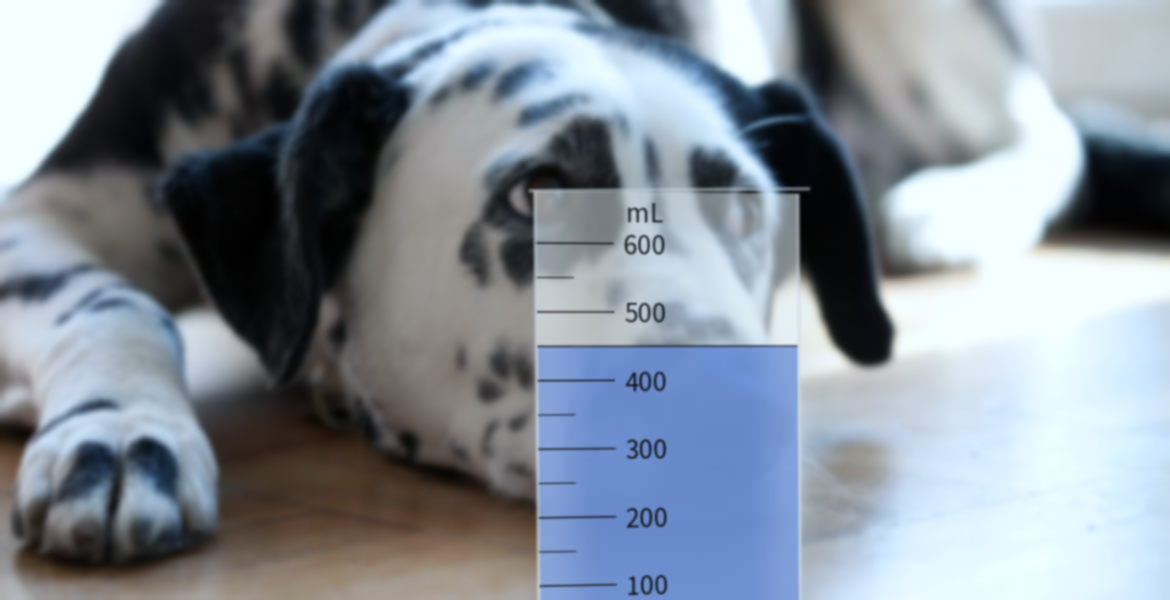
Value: 450 mL
